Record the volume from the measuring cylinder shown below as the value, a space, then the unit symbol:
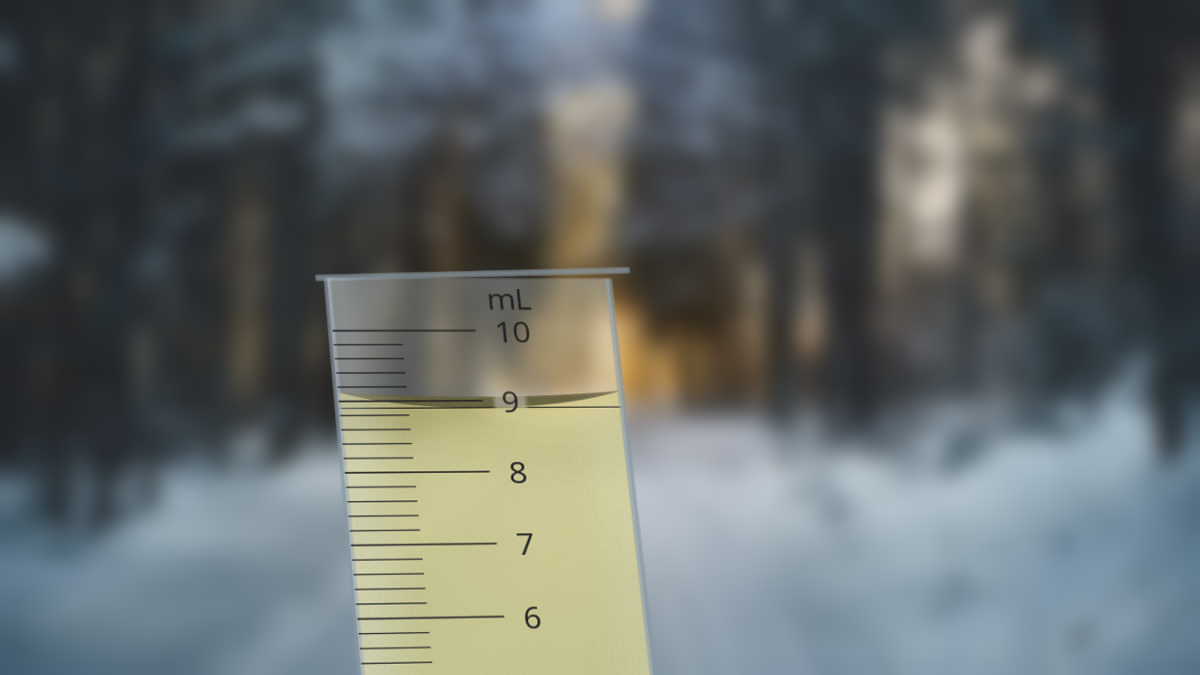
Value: 8.9 mL
